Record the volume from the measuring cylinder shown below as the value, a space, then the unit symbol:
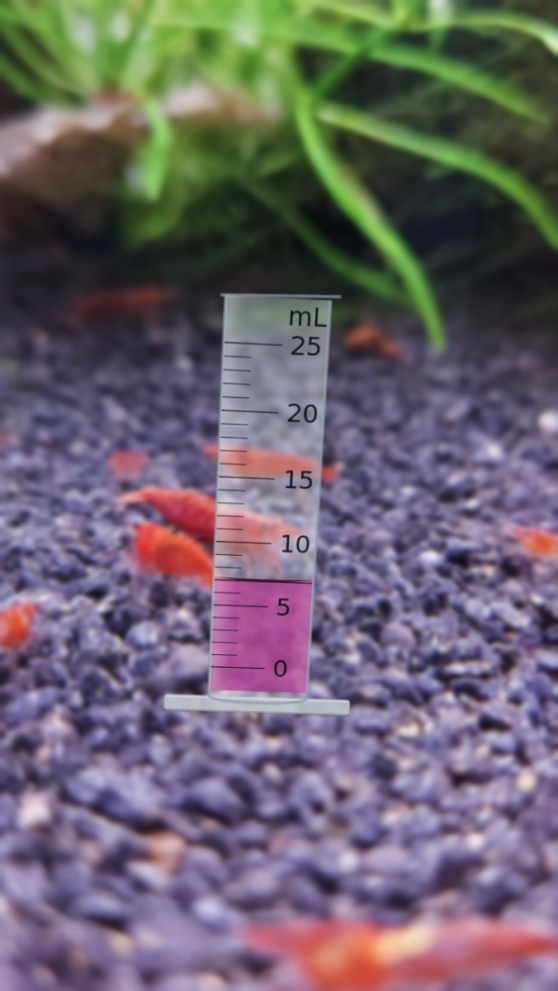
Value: 7 mL
